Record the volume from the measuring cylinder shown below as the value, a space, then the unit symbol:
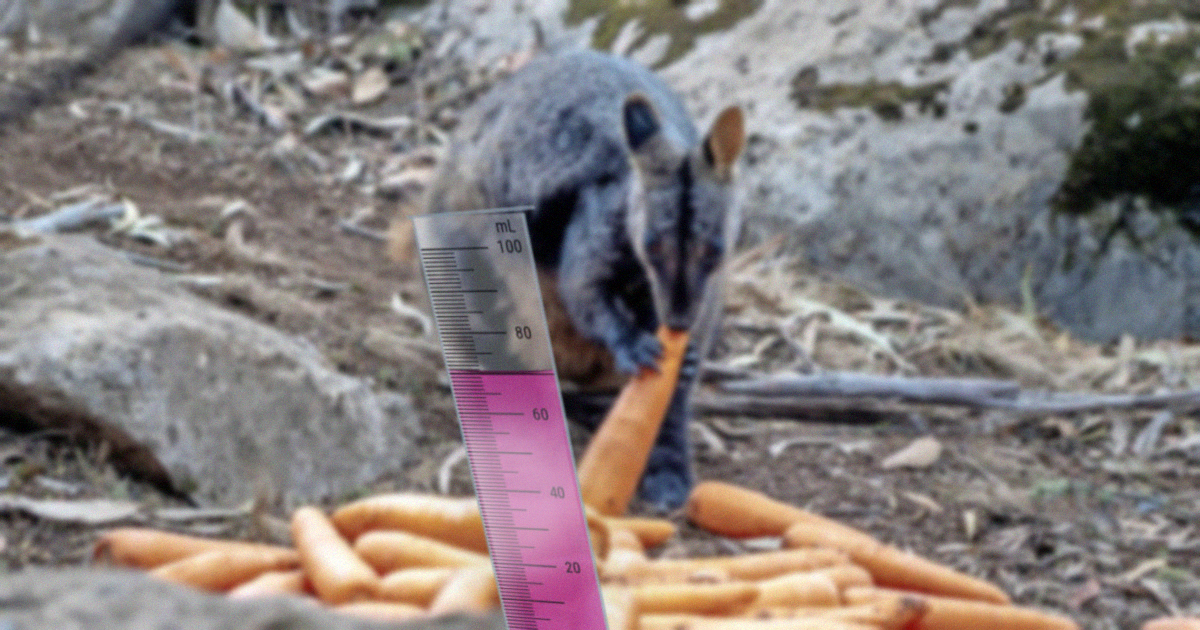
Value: 70 mL
